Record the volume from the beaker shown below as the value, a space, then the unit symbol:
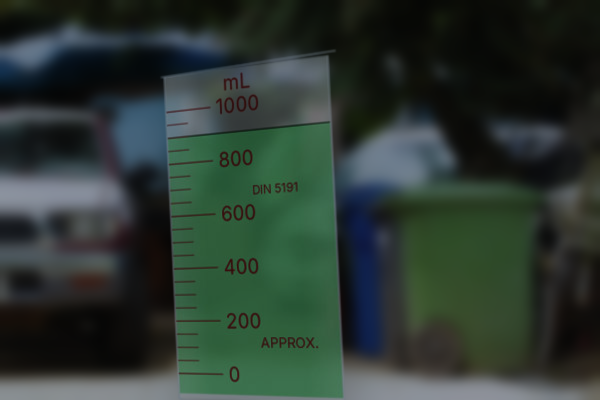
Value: 900 mL
